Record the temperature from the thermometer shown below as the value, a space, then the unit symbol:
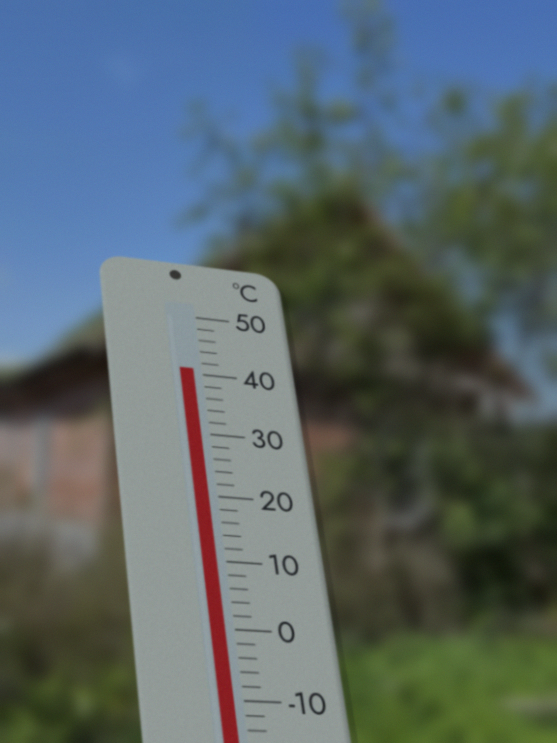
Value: 41 °C
